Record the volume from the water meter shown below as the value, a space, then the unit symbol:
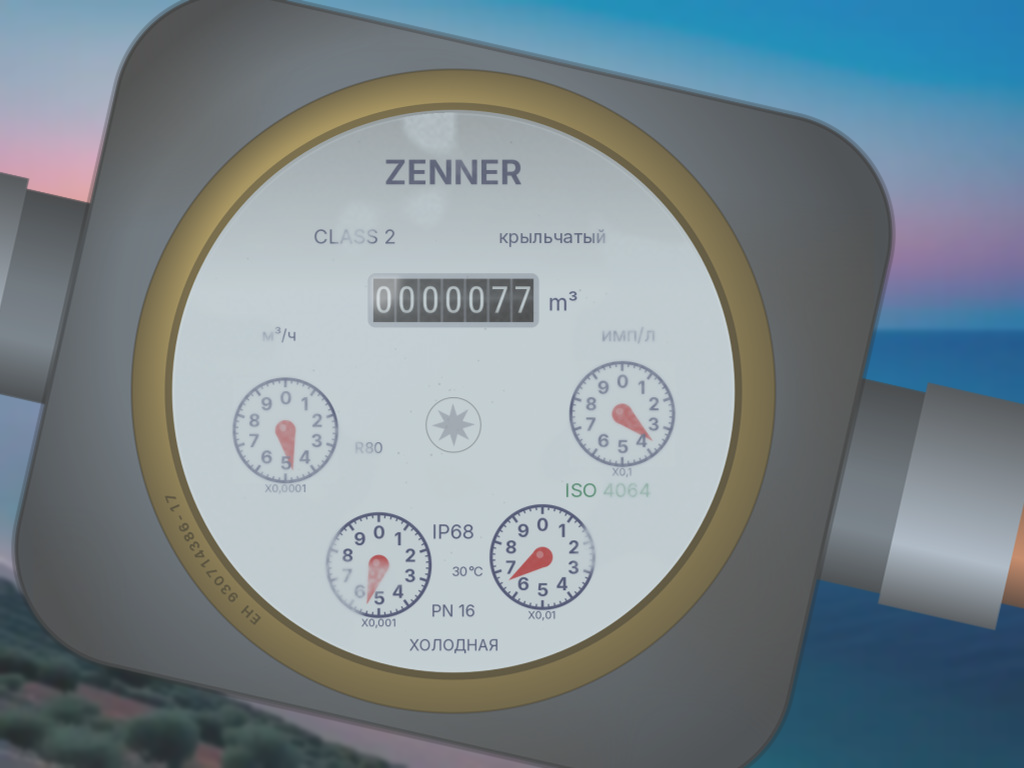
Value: 77.3654 m³
